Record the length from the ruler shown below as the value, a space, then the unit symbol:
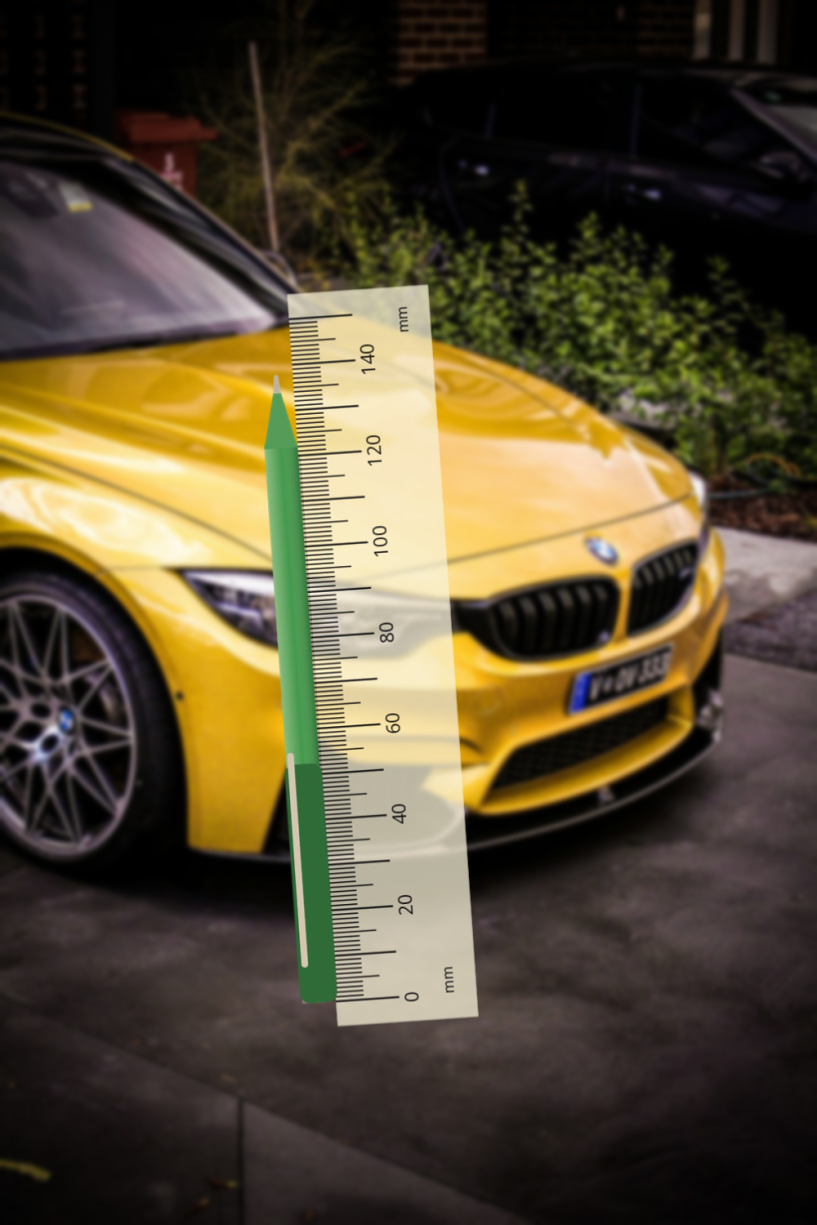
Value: 138 mm
